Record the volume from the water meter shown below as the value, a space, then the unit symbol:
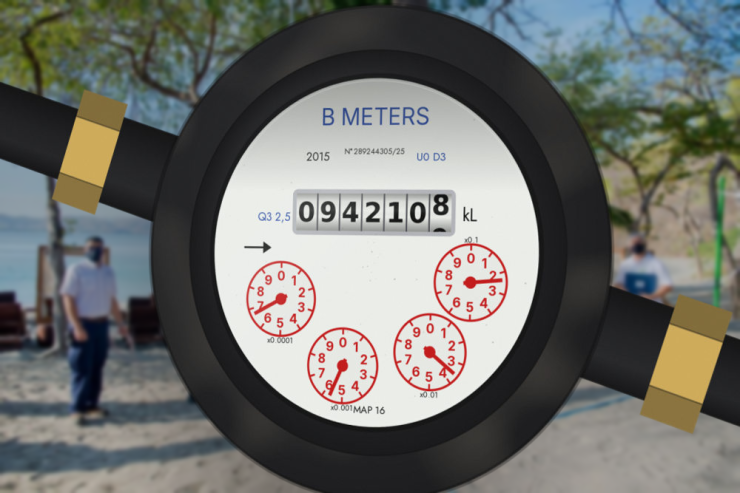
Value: 942108.2356 kL
